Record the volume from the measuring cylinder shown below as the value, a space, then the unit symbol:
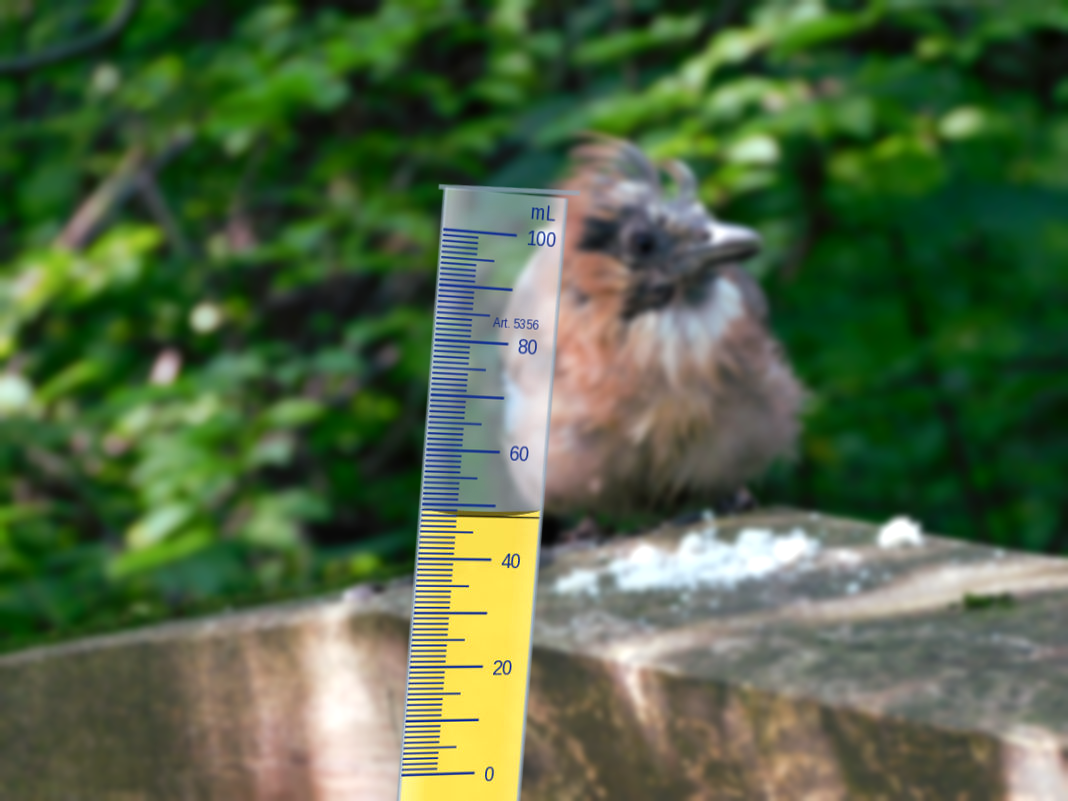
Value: 48 mL
